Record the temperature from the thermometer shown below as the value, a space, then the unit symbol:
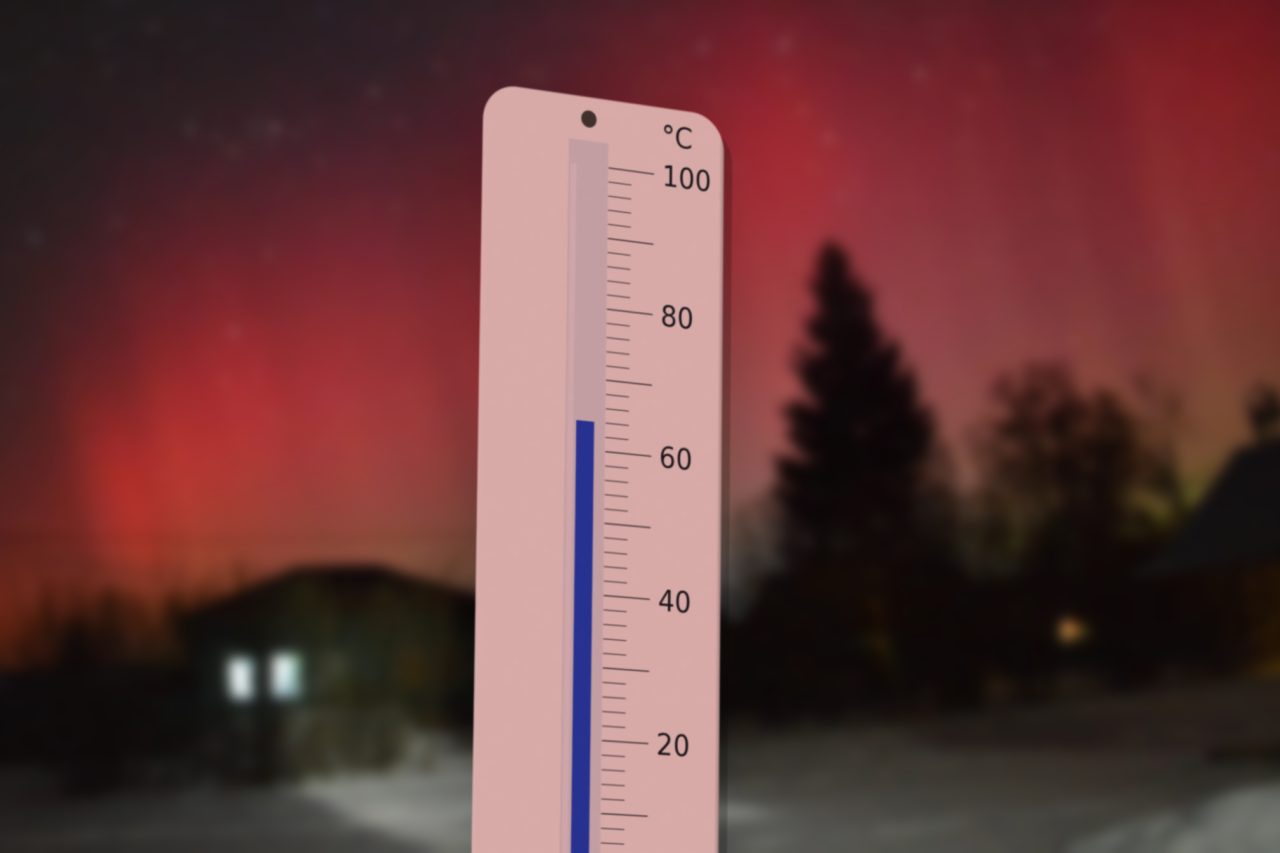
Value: 64 °C
